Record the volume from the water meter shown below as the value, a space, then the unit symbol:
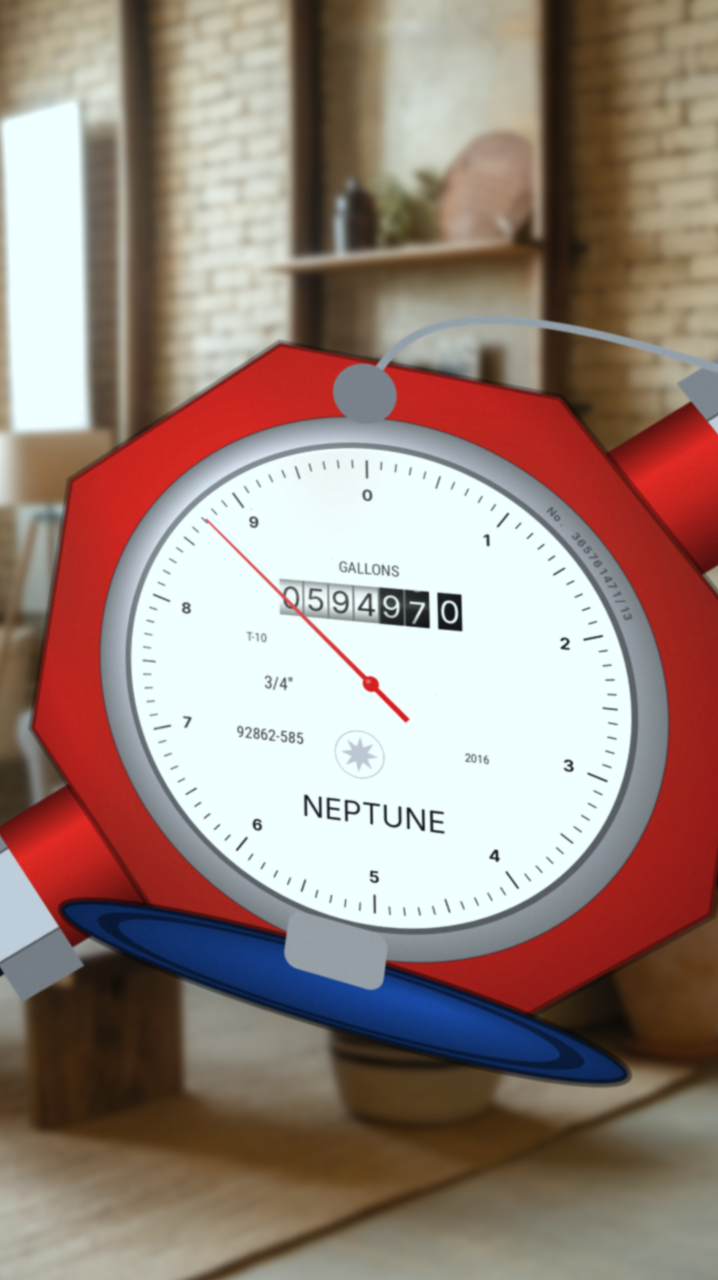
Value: 594968.7 gal
